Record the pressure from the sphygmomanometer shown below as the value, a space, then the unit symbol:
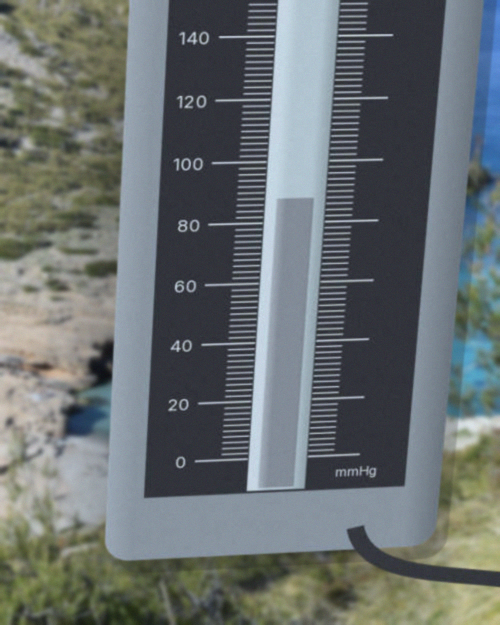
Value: 88 mmHg
